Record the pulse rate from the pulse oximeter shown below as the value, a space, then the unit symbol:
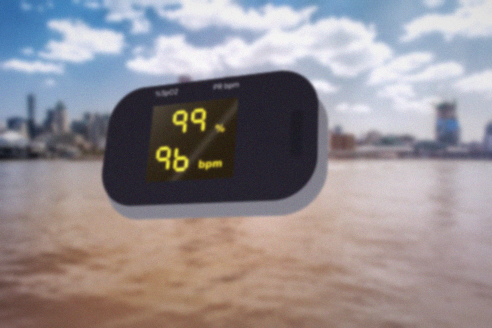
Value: 96 bpm
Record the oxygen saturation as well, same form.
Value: 99 %
